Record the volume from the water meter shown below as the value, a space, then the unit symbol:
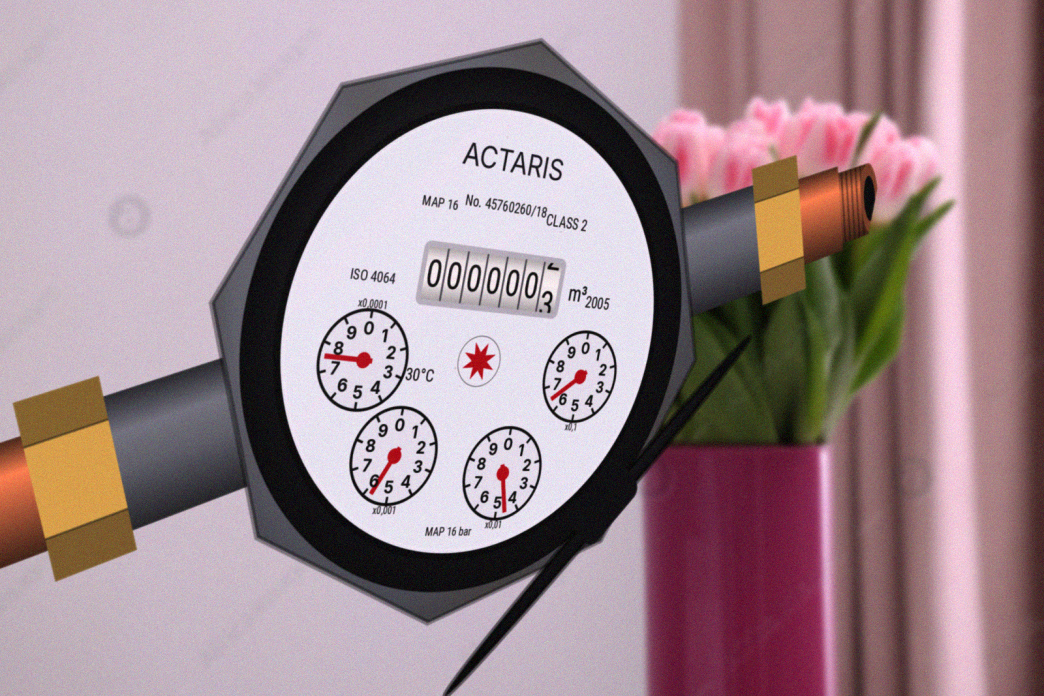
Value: 2.6457 m³
